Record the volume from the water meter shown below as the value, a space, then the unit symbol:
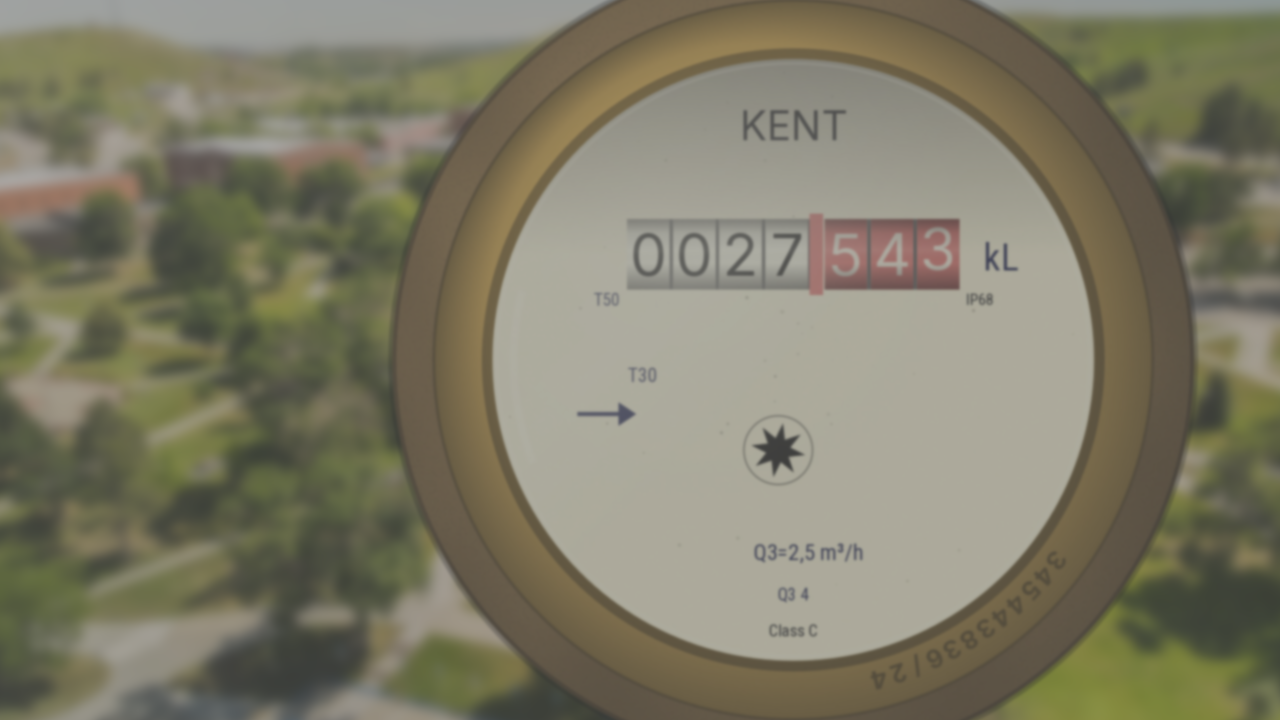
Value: 27.543 kL
